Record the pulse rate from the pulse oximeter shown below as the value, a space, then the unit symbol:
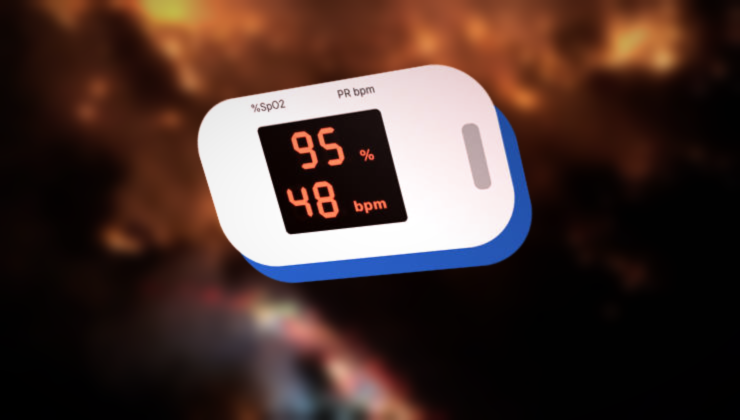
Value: 48 bpm
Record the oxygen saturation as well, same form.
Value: 95 %
